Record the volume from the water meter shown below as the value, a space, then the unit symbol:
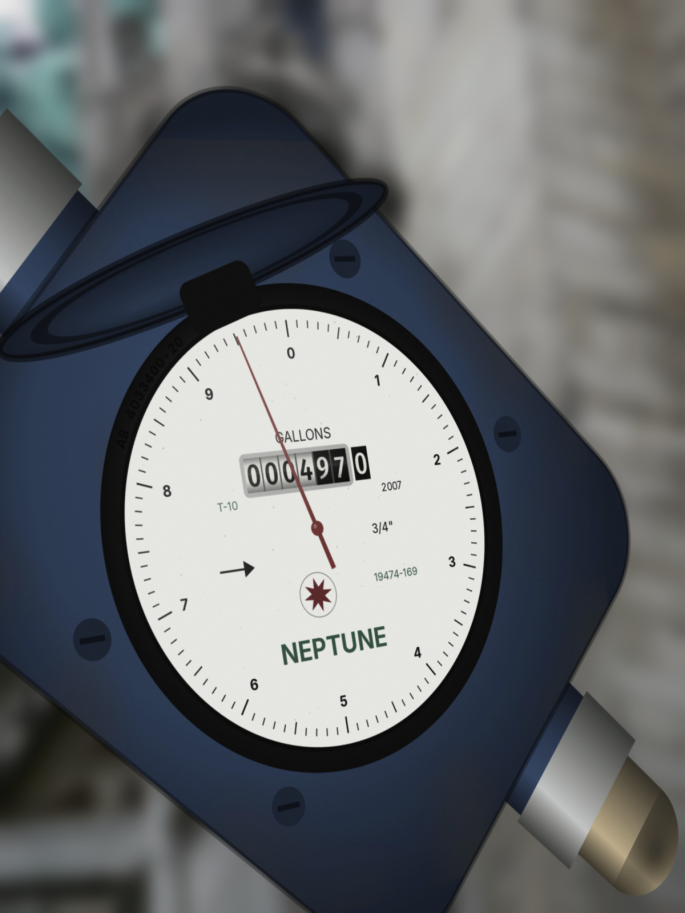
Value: 4969.5 gal
